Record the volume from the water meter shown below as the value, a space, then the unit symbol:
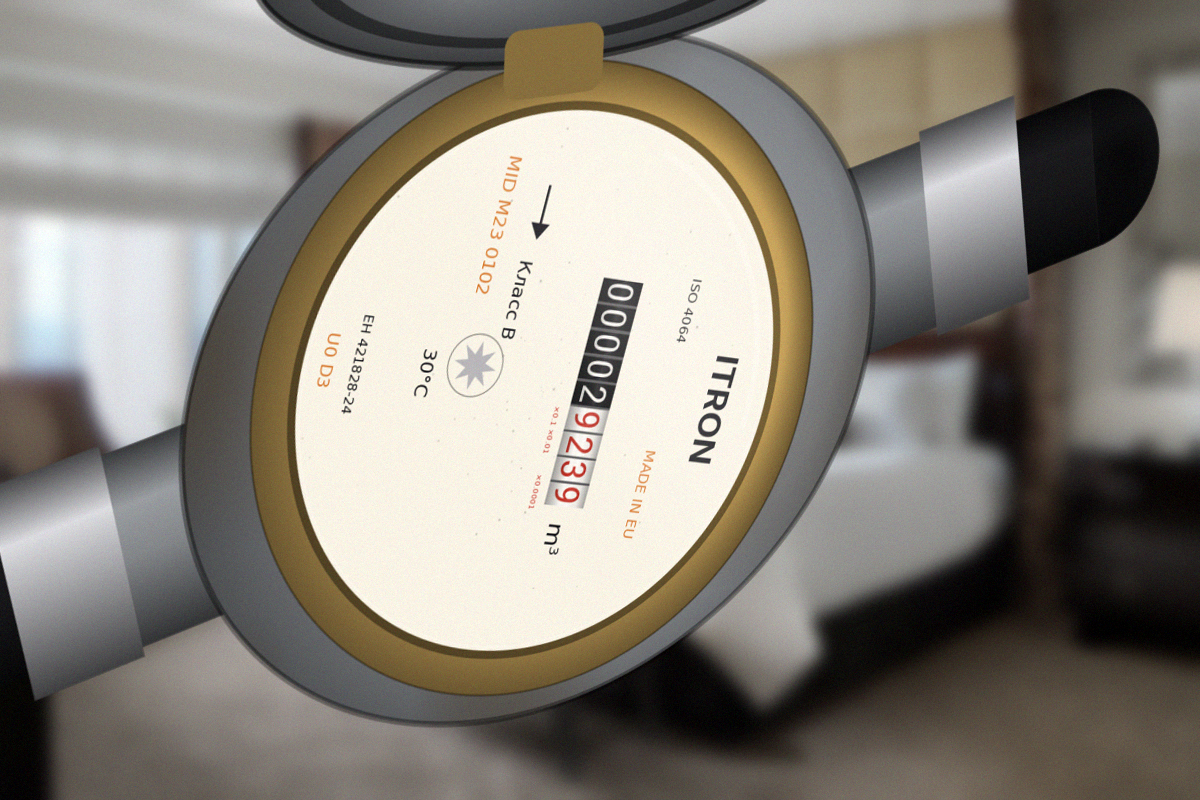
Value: 2.9239 m³
